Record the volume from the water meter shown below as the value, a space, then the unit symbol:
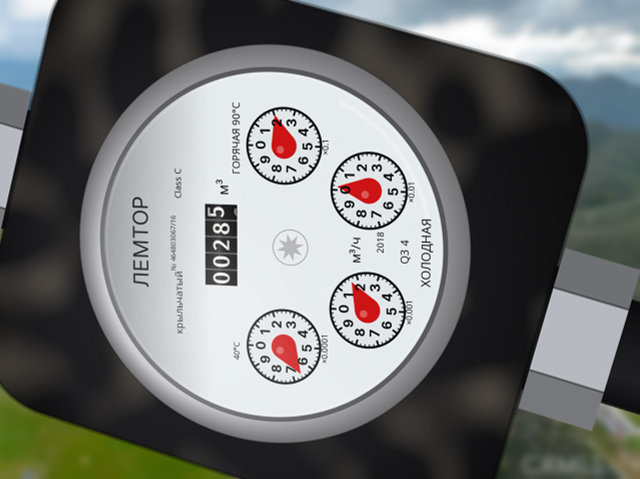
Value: 285.2016 m³
